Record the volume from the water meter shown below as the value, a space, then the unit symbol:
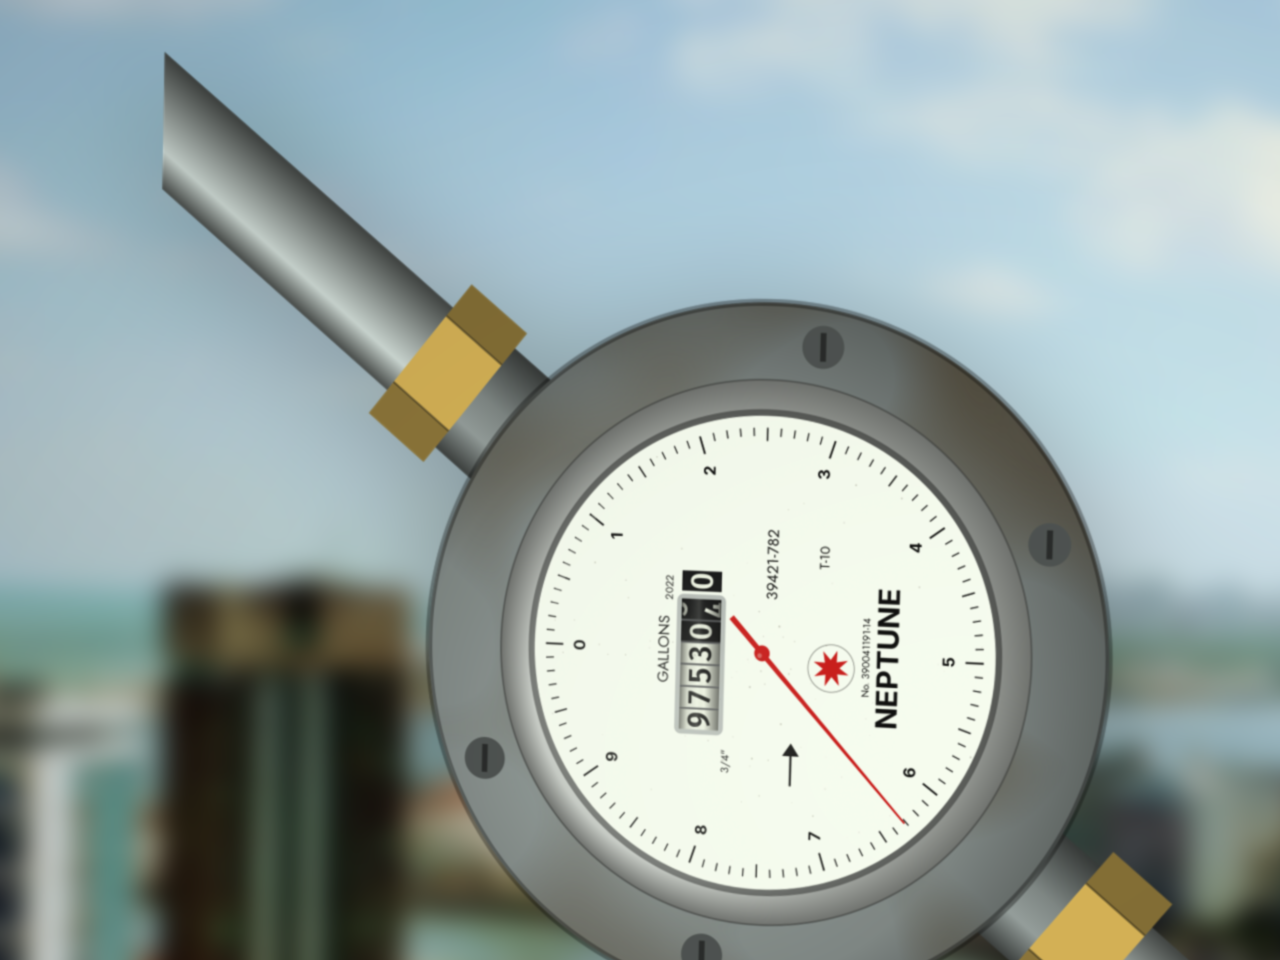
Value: 9753036.3 gal
